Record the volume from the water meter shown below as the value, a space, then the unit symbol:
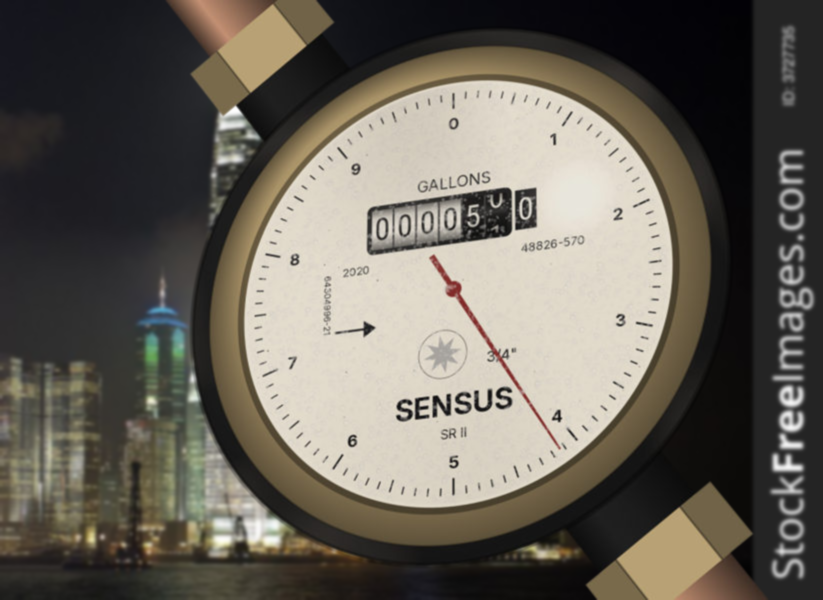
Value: 504.1 gal
